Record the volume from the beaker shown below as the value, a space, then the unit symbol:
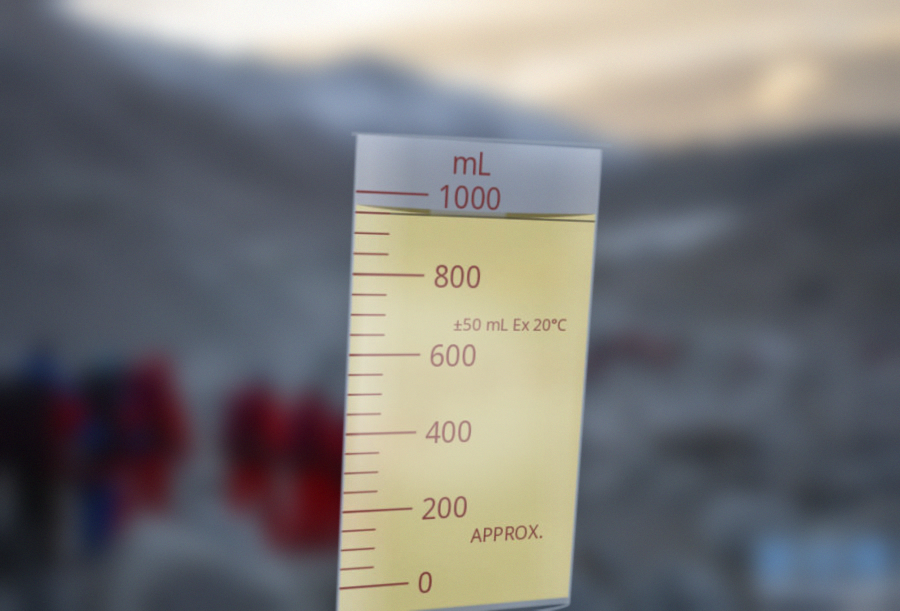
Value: 950 mL
